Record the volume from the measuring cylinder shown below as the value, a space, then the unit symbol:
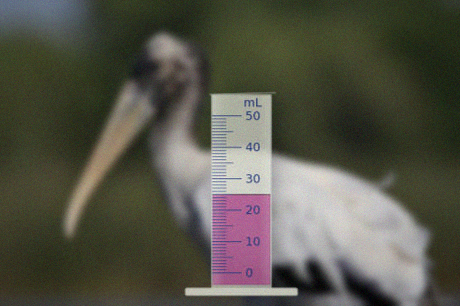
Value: 25 mL
